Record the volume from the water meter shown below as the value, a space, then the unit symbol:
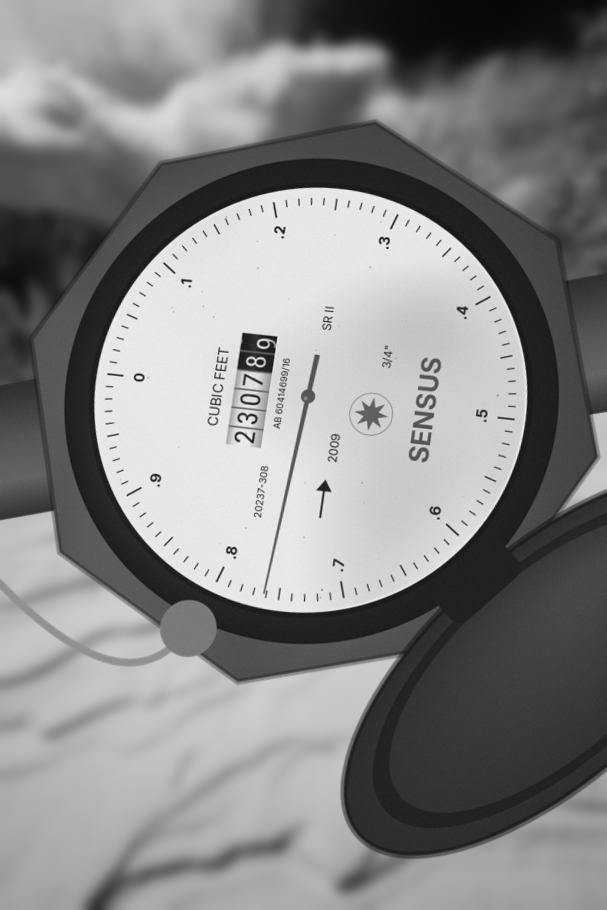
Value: 230788.76 ft³
